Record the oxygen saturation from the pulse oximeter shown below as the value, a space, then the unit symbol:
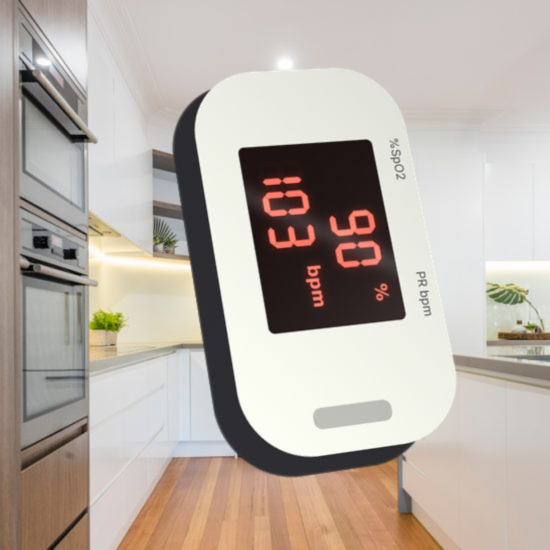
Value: 90 %
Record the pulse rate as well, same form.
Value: 103 bpm
